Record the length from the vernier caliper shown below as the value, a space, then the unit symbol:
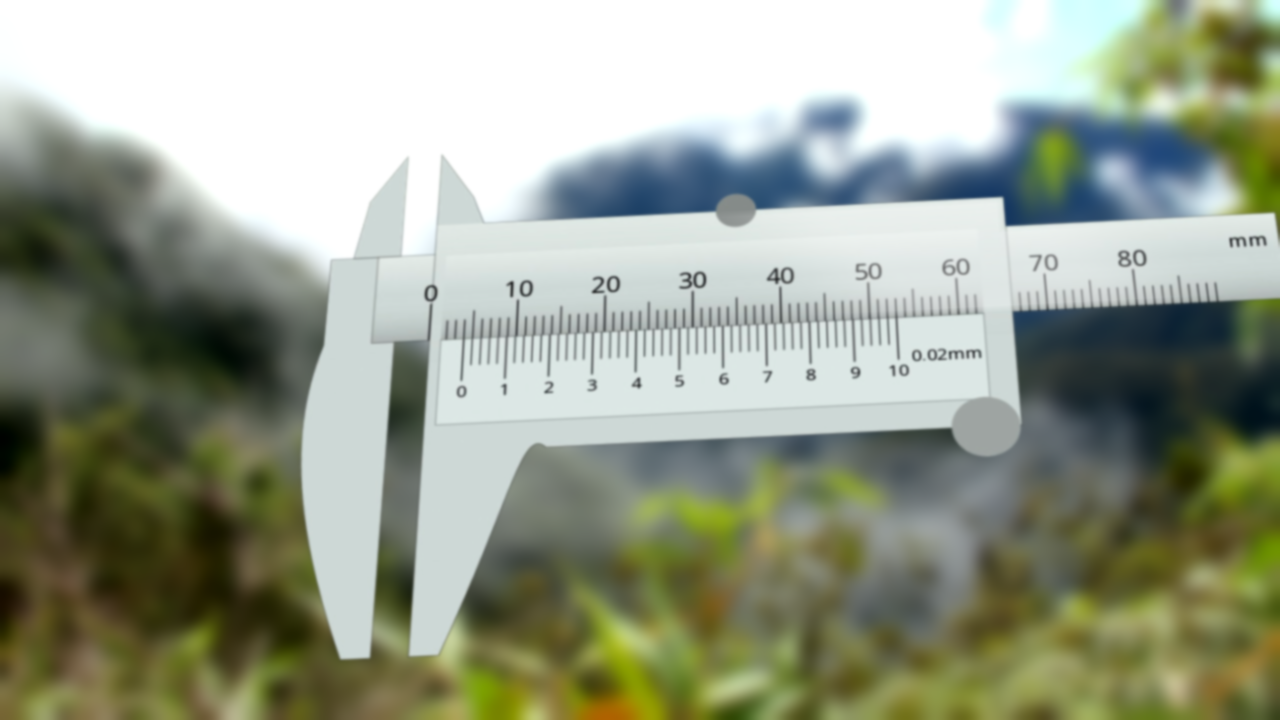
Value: 4.0 mm
